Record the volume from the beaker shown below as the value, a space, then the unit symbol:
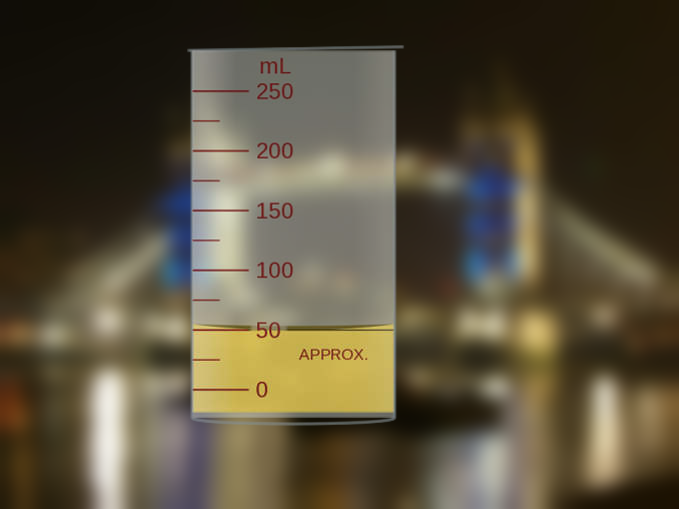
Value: 50 mL
